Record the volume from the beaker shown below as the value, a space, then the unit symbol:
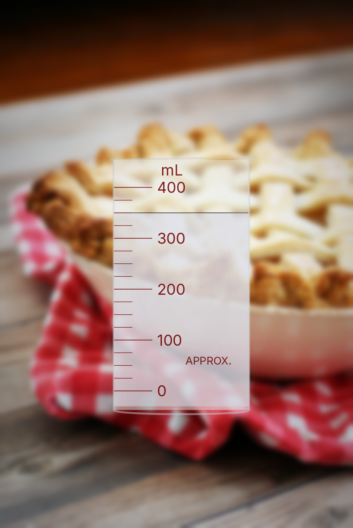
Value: 350 mL
